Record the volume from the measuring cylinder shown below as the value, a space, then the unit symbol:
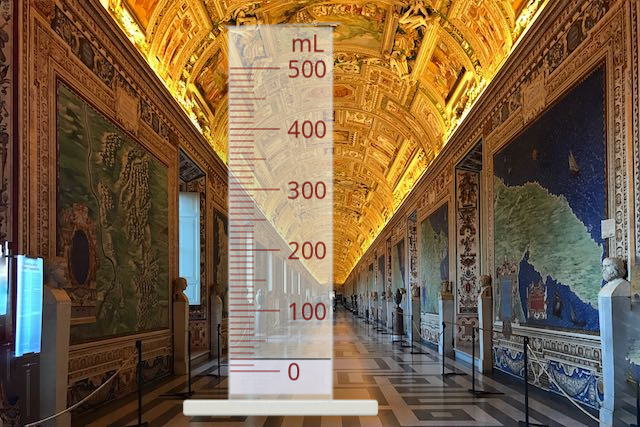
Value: 20 mL
